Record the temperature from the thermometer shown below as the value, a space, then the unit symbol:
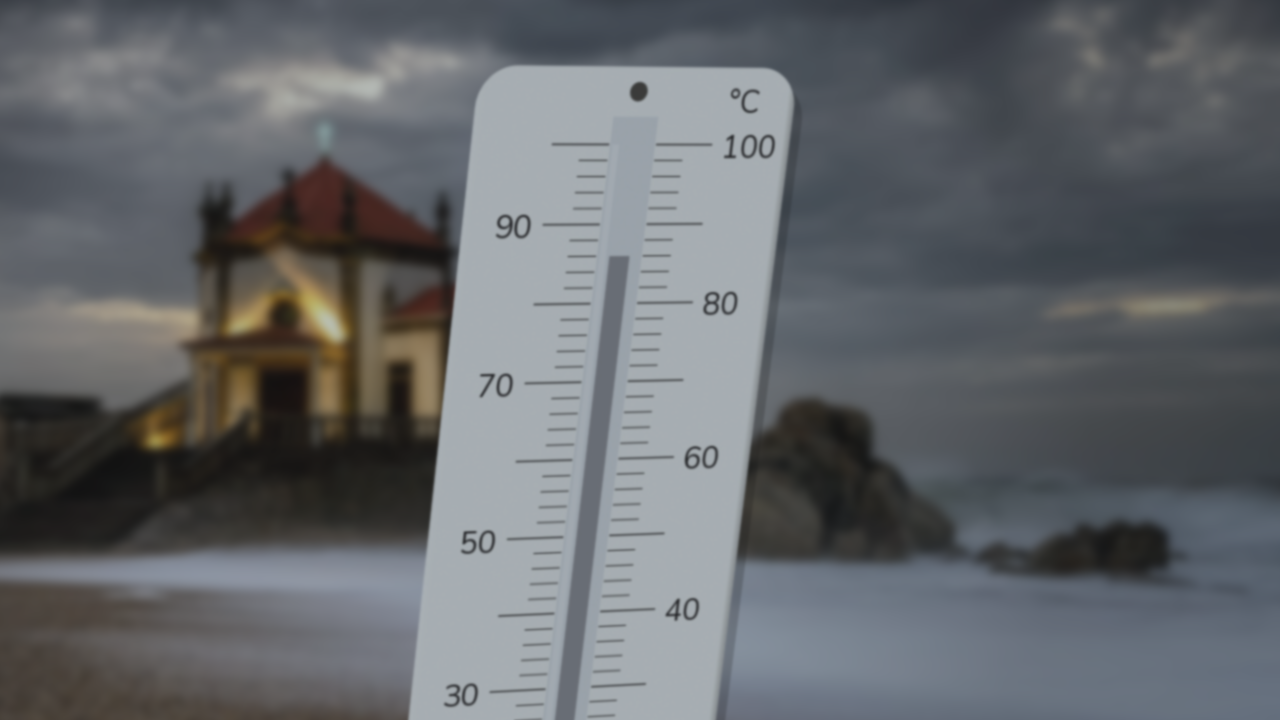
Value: 86 °C
